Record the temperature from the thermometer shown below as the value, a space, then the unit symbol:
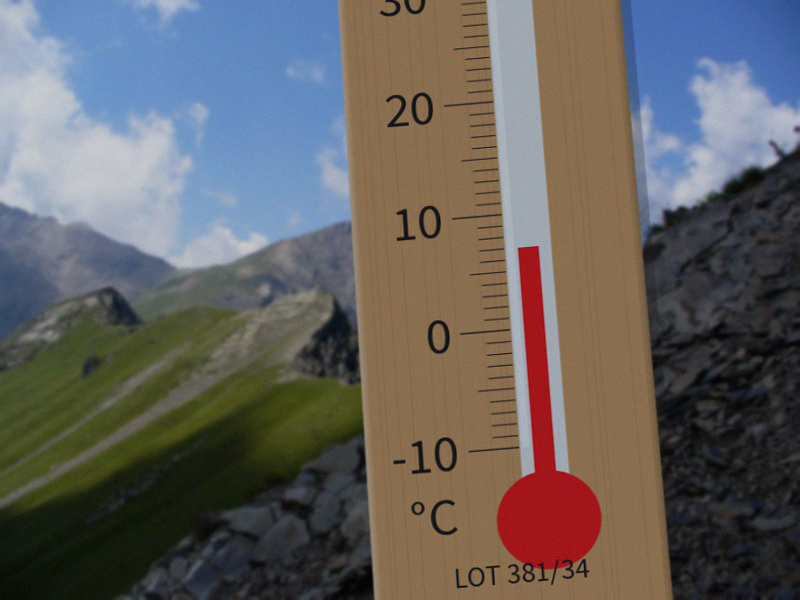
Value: 7 °C
